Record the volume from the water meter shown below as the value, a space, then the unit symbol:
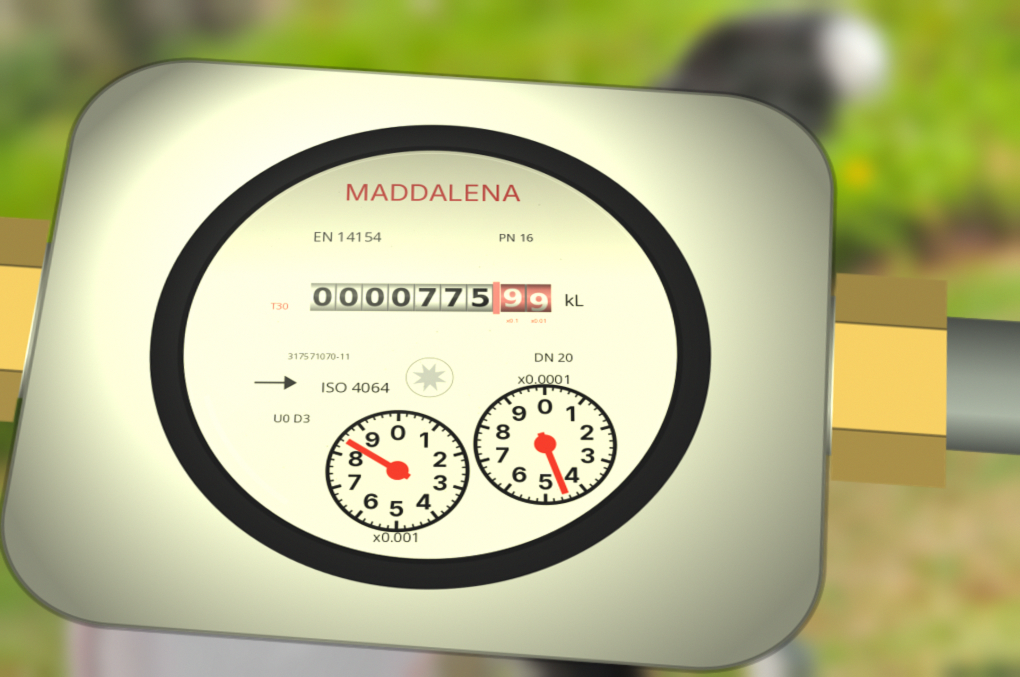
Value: 775.9884 kL
